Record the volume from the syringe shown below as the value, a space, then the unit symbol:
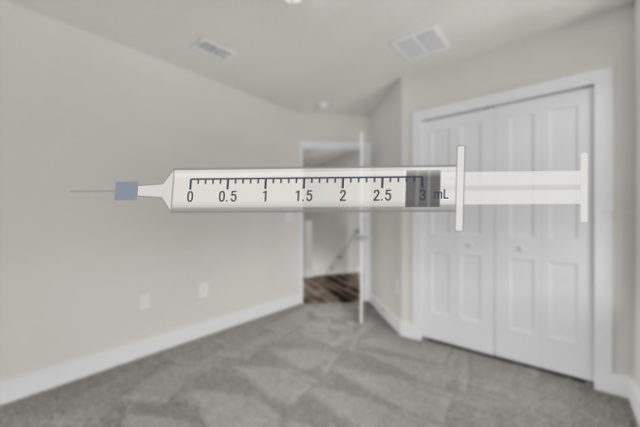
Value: 2.8 mL
